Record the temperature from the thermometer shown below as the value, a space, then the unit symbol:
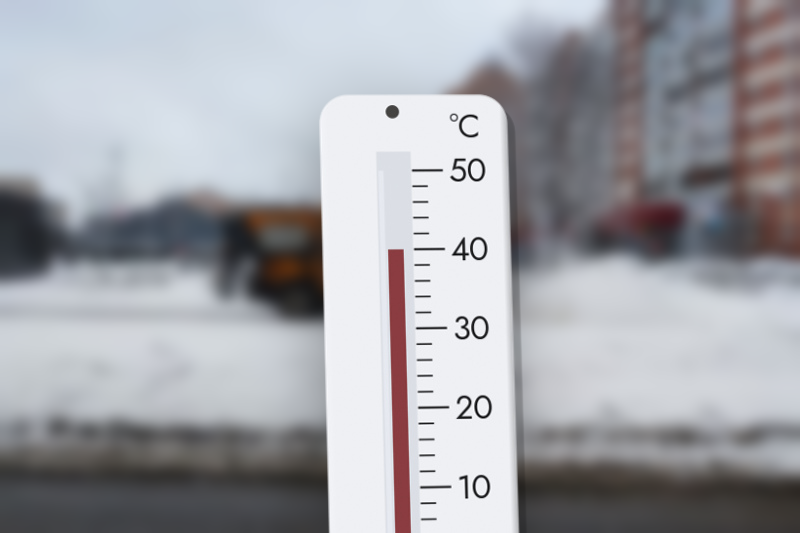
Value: 40 °C
